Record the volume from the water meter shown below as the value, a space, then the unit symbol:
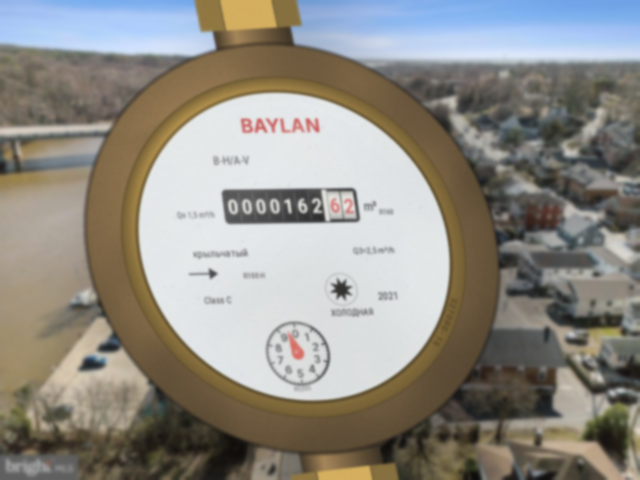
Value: 162.619 m³
